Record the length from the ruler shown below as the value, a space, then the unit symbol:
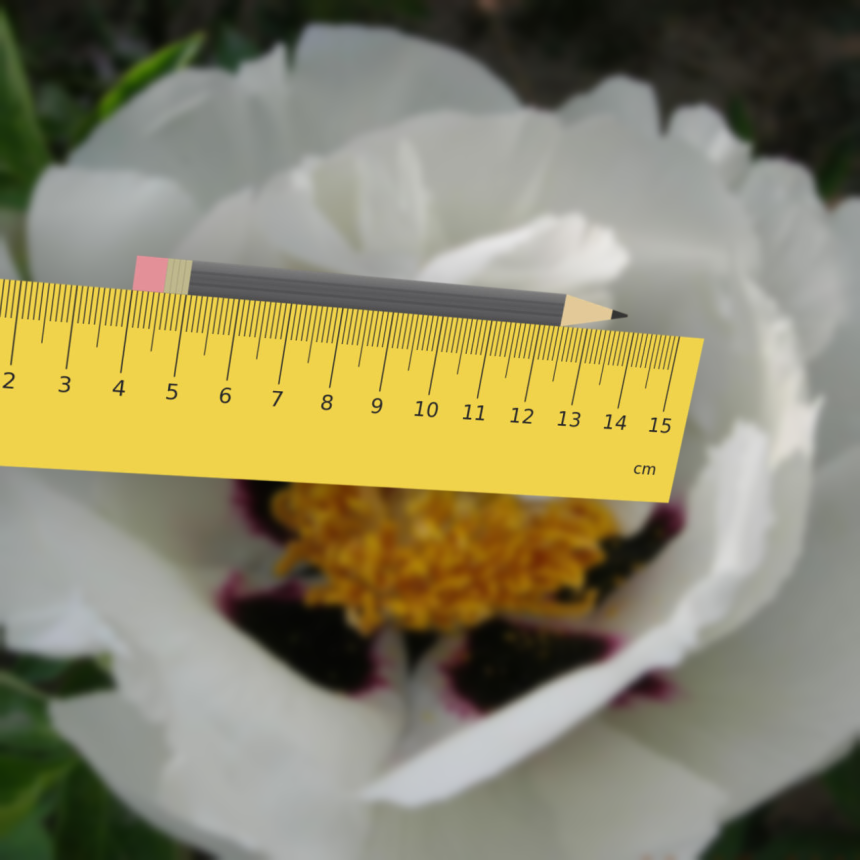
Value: 9.8 cm
